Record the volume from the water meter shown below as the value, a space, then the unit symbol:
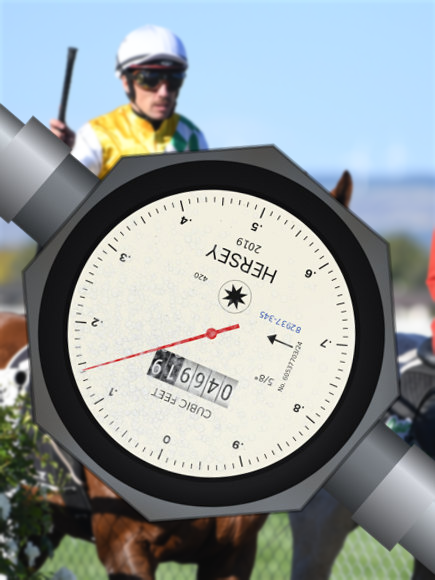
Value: 46919.14 ft³
